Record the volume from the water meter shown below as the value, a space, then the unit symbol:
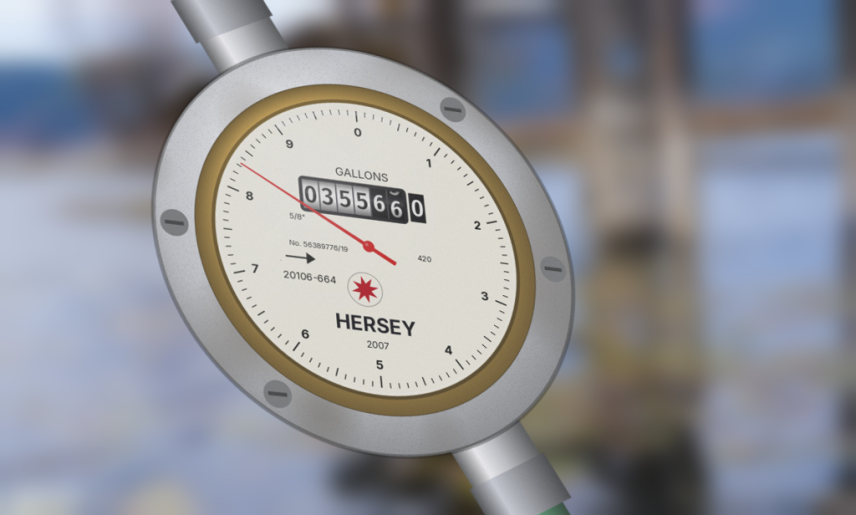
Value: 355658.3 gal
